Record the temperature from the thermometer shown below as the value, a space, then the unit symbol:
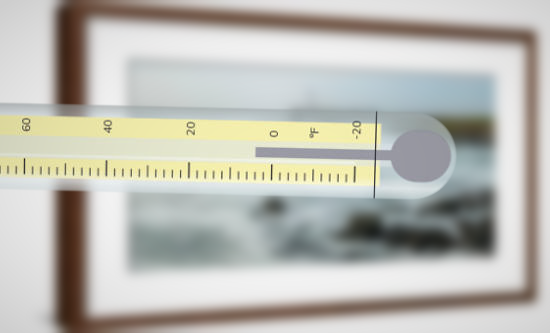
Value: 4 °F
